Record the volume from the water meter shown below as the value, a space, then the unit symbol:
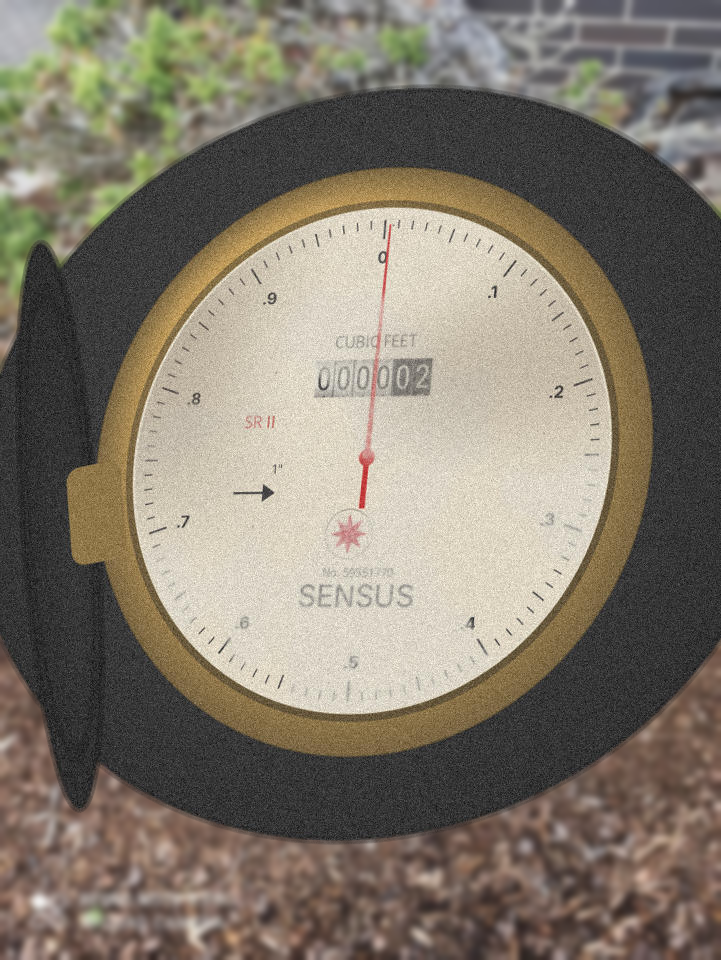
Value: 2.00 ft³
